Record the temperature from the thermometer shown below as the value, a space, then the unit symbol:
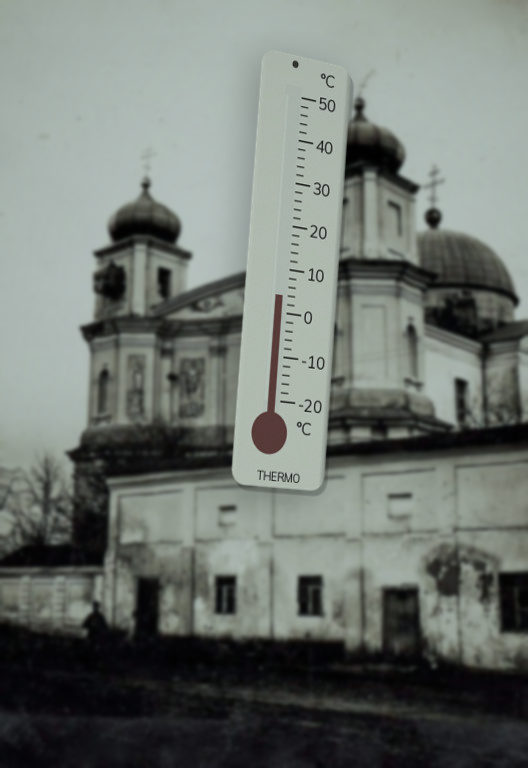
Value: 4 °C
